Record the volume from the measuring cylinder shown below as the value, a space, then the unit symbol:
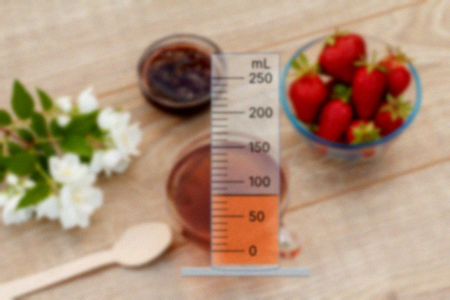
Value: 80 mL
